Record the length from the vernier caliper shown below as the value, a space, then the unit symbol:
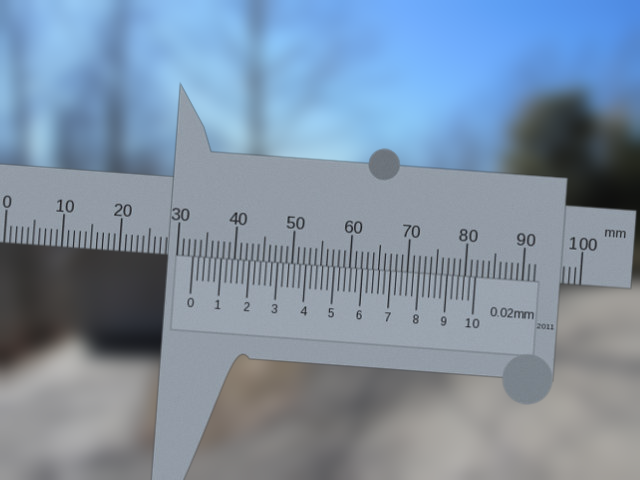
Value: 32.8 mm
